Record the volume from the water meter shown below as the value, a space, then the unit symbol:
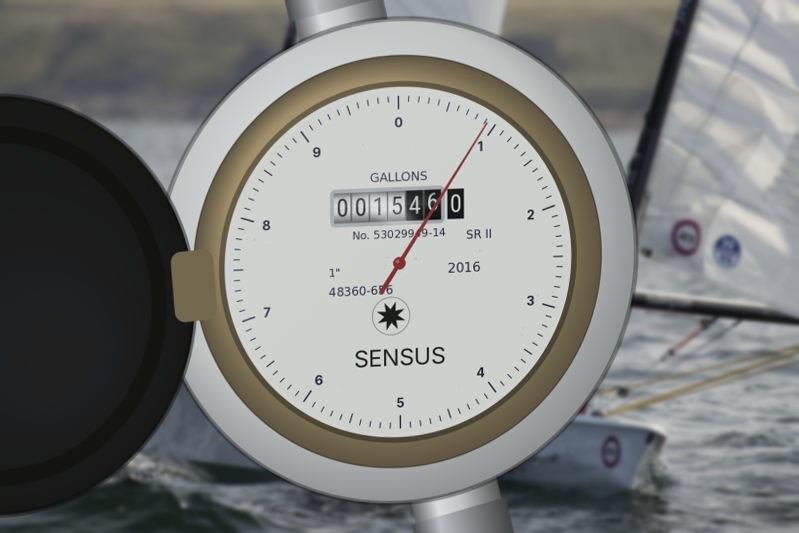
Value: 15460.9 gal
